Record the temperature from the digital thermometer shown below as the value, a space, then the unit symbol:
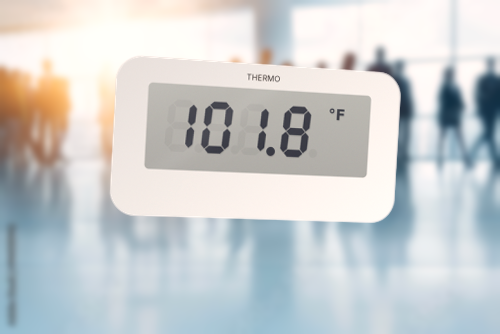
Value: 101.8 °F
